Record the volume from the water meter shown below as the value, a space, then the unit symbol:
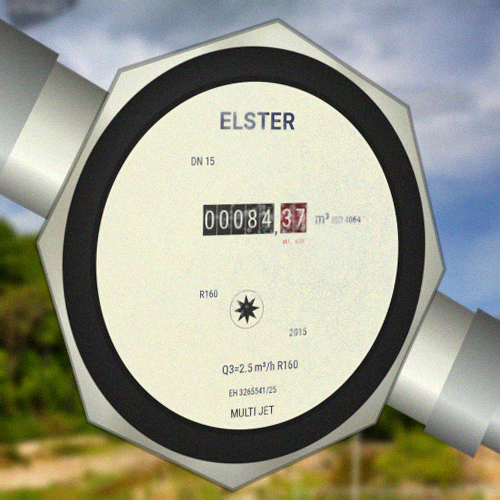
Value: 84.37 m³
